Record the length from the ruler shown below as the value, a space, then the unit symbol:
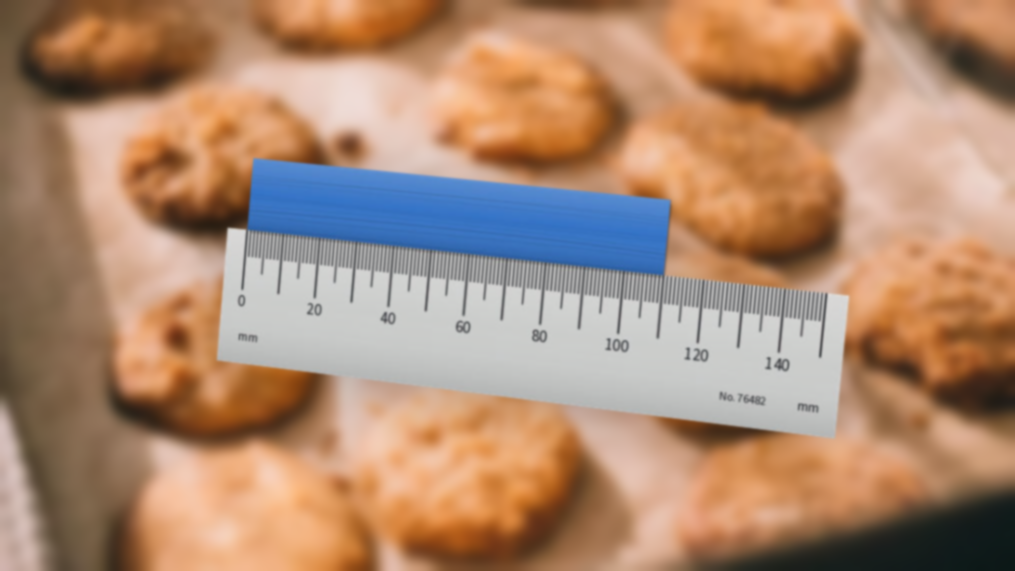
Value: 110 mm
